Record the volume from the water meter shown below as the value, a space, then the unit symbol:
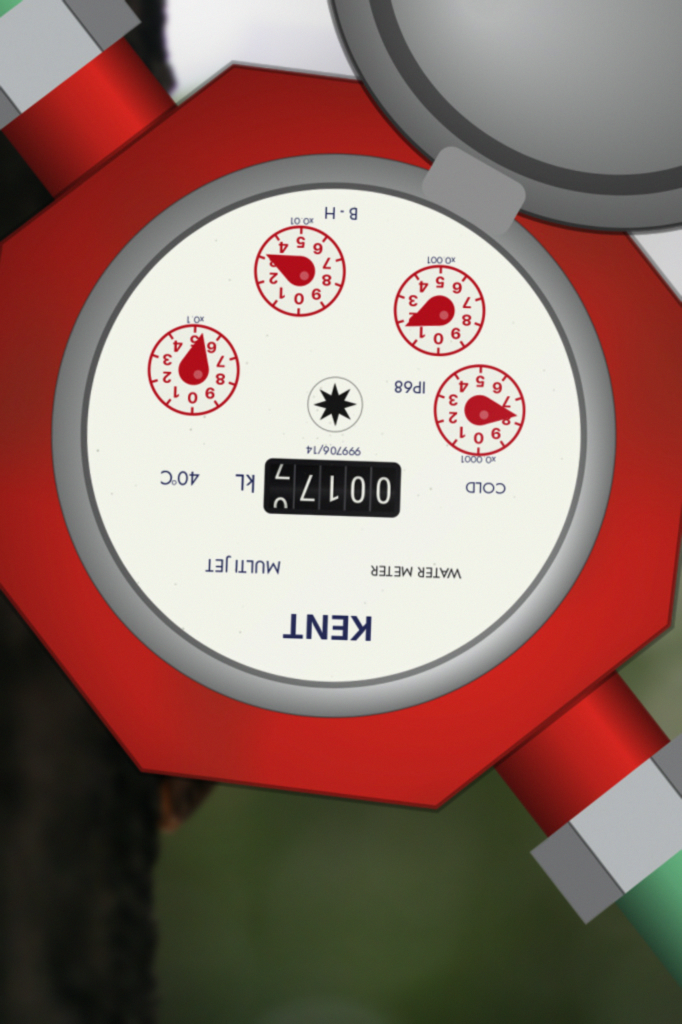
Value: 176.5317 kL
